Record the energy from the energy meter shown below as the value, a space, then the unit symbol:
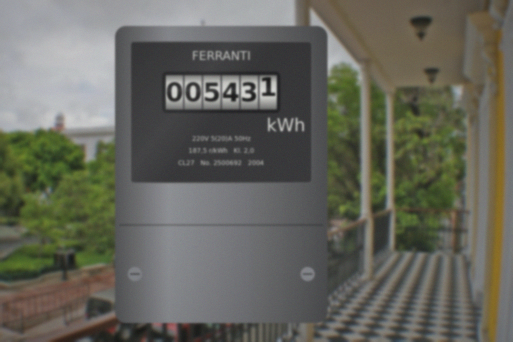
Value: 5431 kWh
